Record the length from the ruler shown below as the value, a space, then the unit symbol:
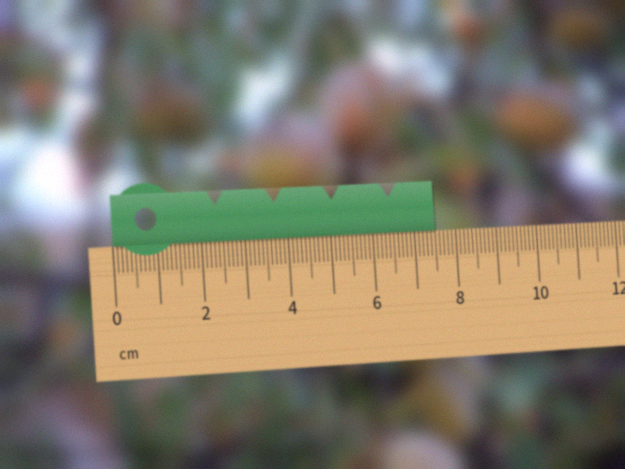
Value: 7.5 cm
